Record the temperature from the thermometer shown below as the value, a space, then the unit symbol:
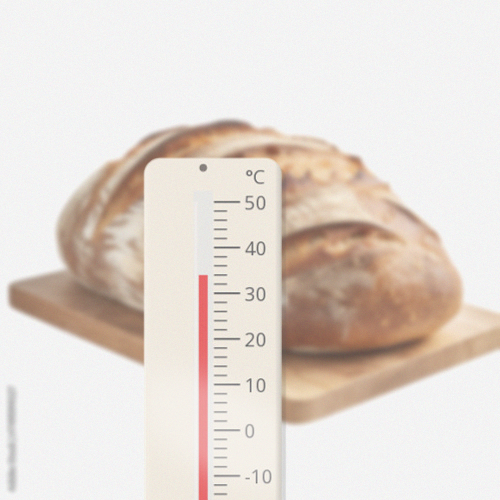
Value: 34 °C
